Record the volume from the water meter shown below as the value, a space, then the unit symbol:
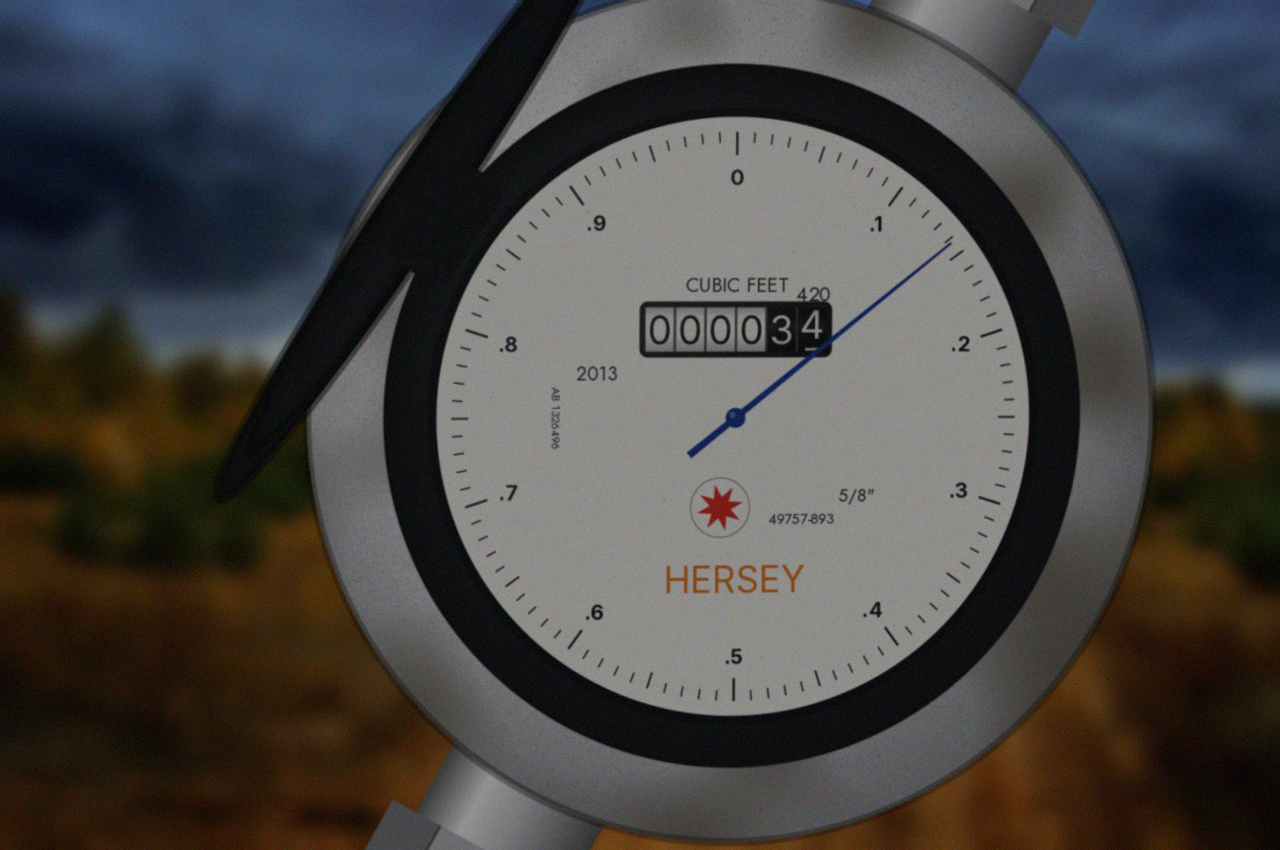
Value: 34.14 ft³
